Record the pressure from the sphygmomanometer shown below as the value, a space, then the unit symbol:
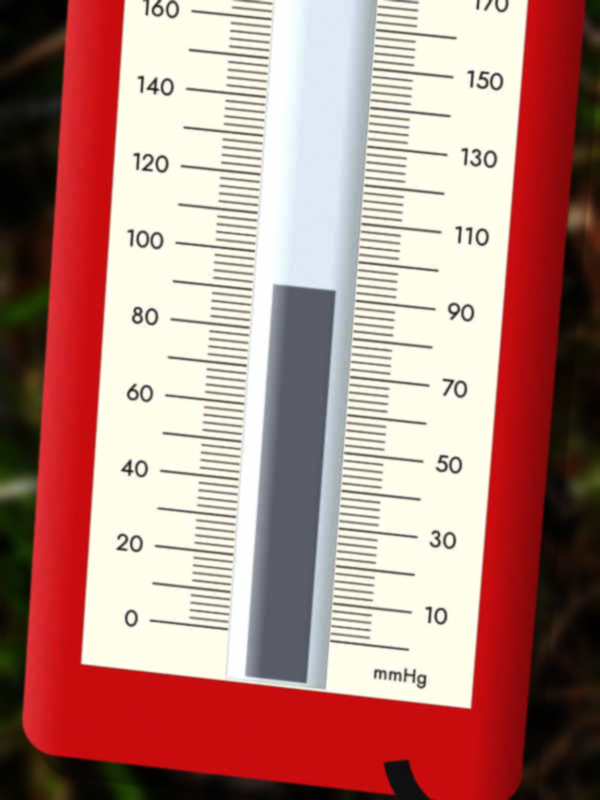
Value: 92 mmHg
